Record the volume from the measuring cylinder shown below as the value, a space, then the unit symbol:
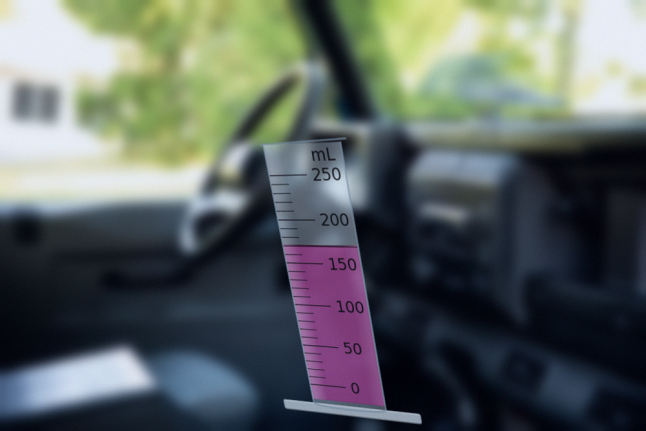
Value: 170 mL
